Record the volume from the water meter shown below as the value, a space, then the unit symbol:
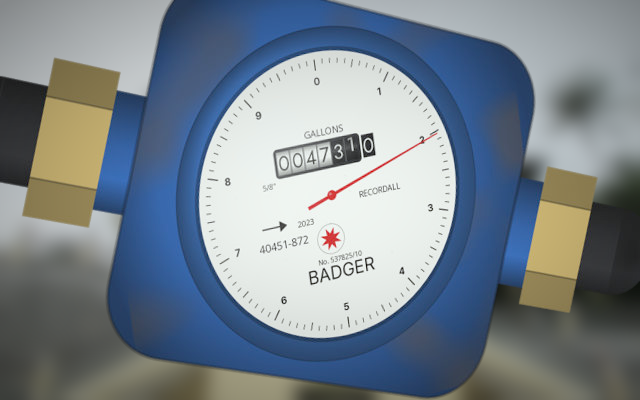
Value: 47312.0 gal
